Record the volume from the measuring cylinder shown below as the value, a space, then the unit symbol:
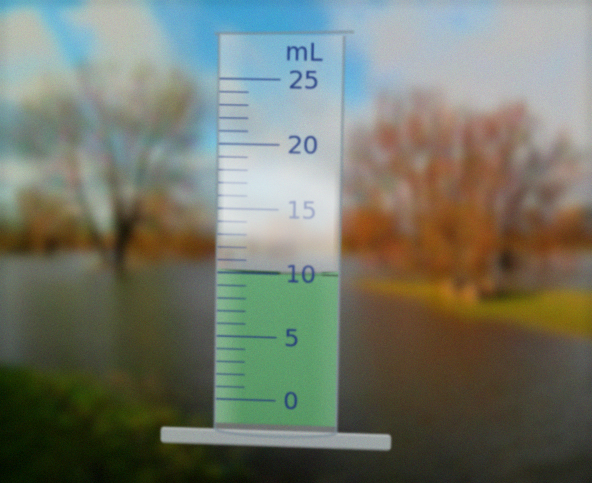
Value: 10 mL
